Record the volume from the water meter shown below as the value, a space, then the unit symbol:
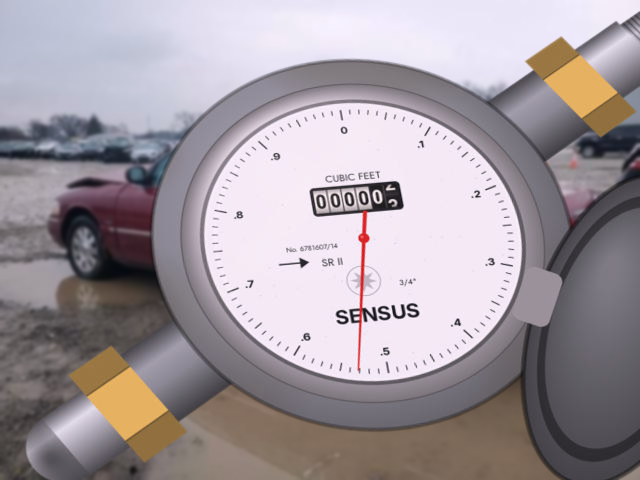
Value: 2.53 ft³
